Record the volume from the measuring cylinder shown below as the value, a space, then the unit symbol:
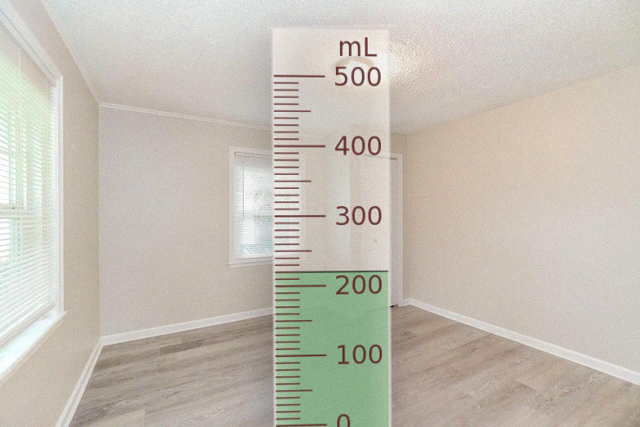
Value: 220 mL
